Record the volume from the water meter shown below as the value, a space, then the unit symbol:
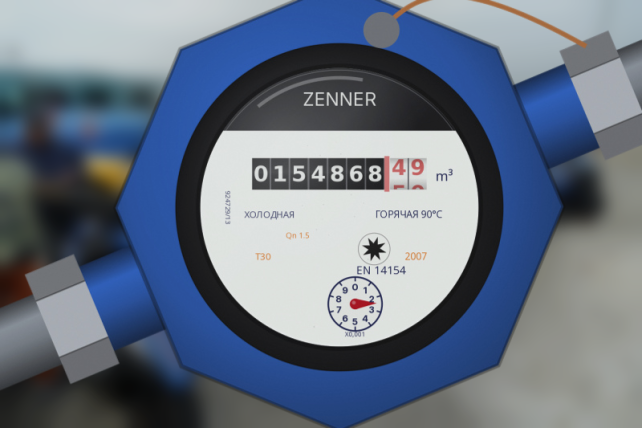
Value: 154868.492 m³
